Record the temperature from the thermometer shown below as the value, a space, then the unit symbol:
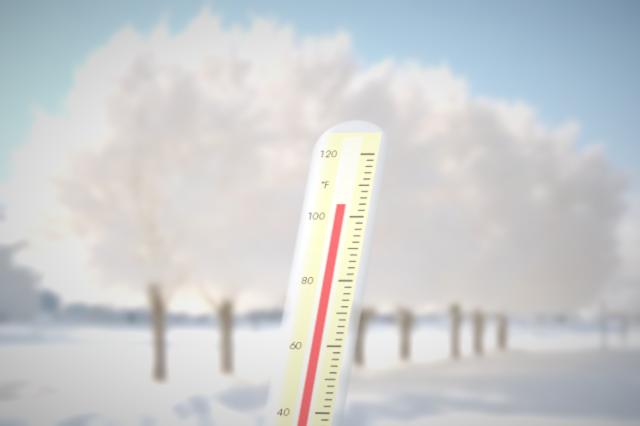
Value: 104 °F
